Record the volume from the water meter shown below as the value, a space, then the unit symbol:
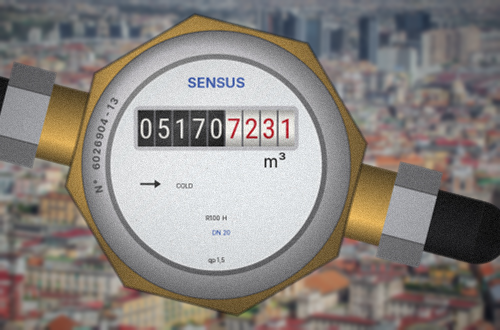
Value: 5170.7231 m³
